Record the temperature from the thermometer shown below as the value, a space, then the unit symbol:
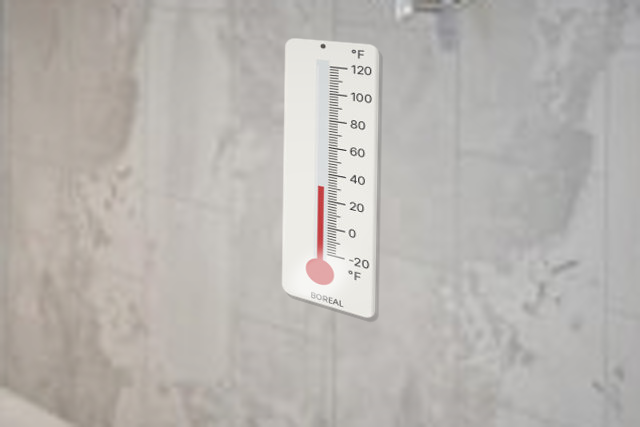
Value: 30 °F
